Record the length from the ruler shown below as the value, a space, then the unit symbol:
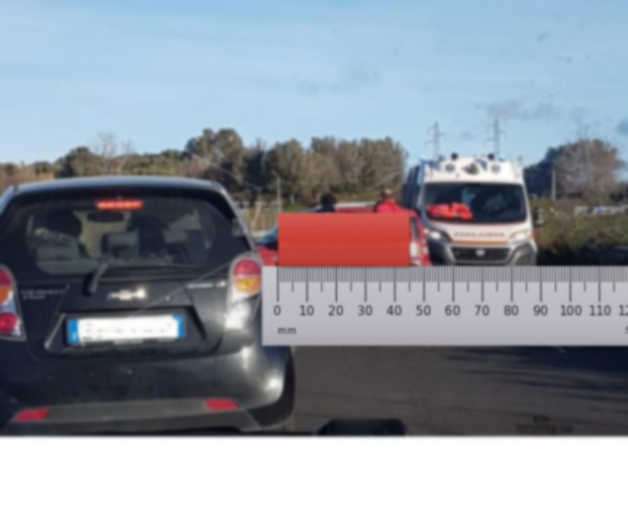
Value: 45 mm
